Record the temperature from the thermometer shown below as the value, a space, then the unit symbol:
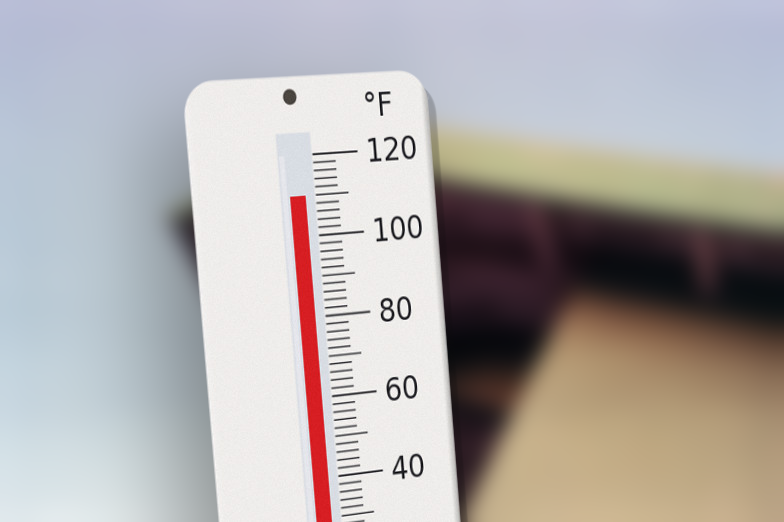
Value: 110 °F
